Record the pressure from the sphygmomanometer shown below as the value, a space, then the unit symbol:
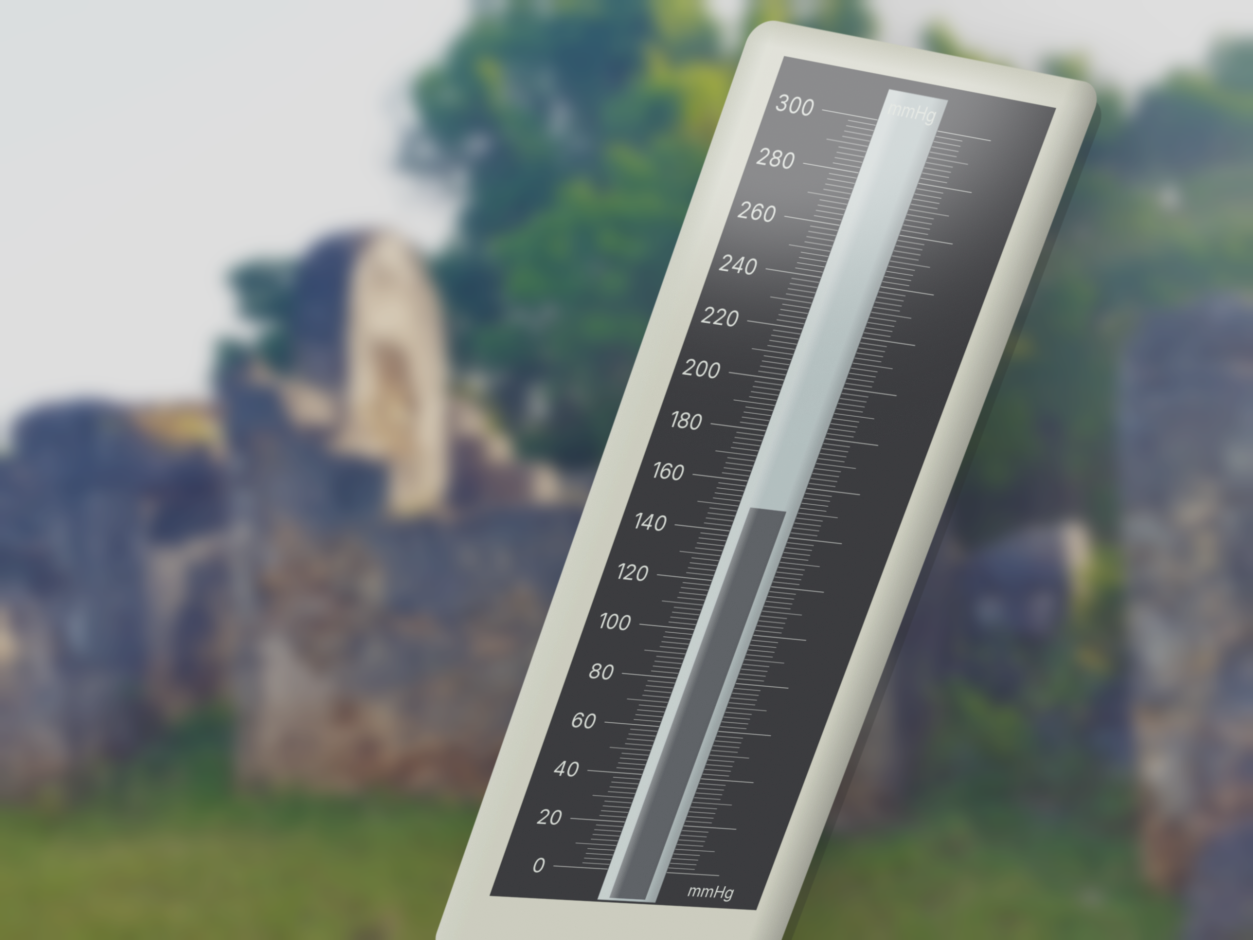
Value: 150 mmHg
